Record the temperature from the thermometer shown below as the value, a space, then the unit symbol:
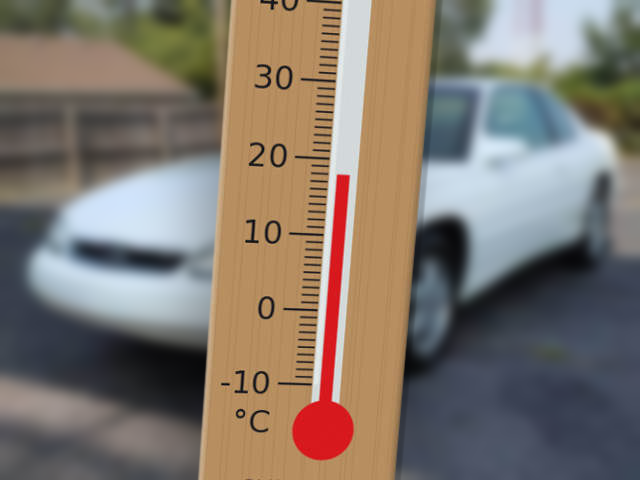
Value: 18 °C
